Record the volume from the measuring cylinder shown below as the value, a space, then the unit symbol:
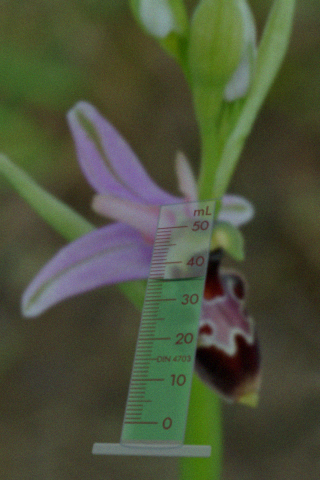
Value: 35 mL
